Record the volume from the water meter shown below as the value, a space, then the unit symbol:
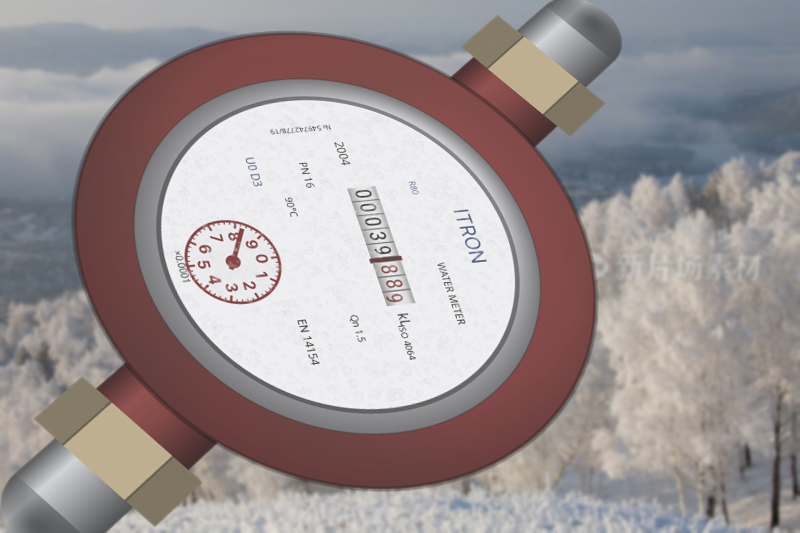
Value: 39.8888 kL
